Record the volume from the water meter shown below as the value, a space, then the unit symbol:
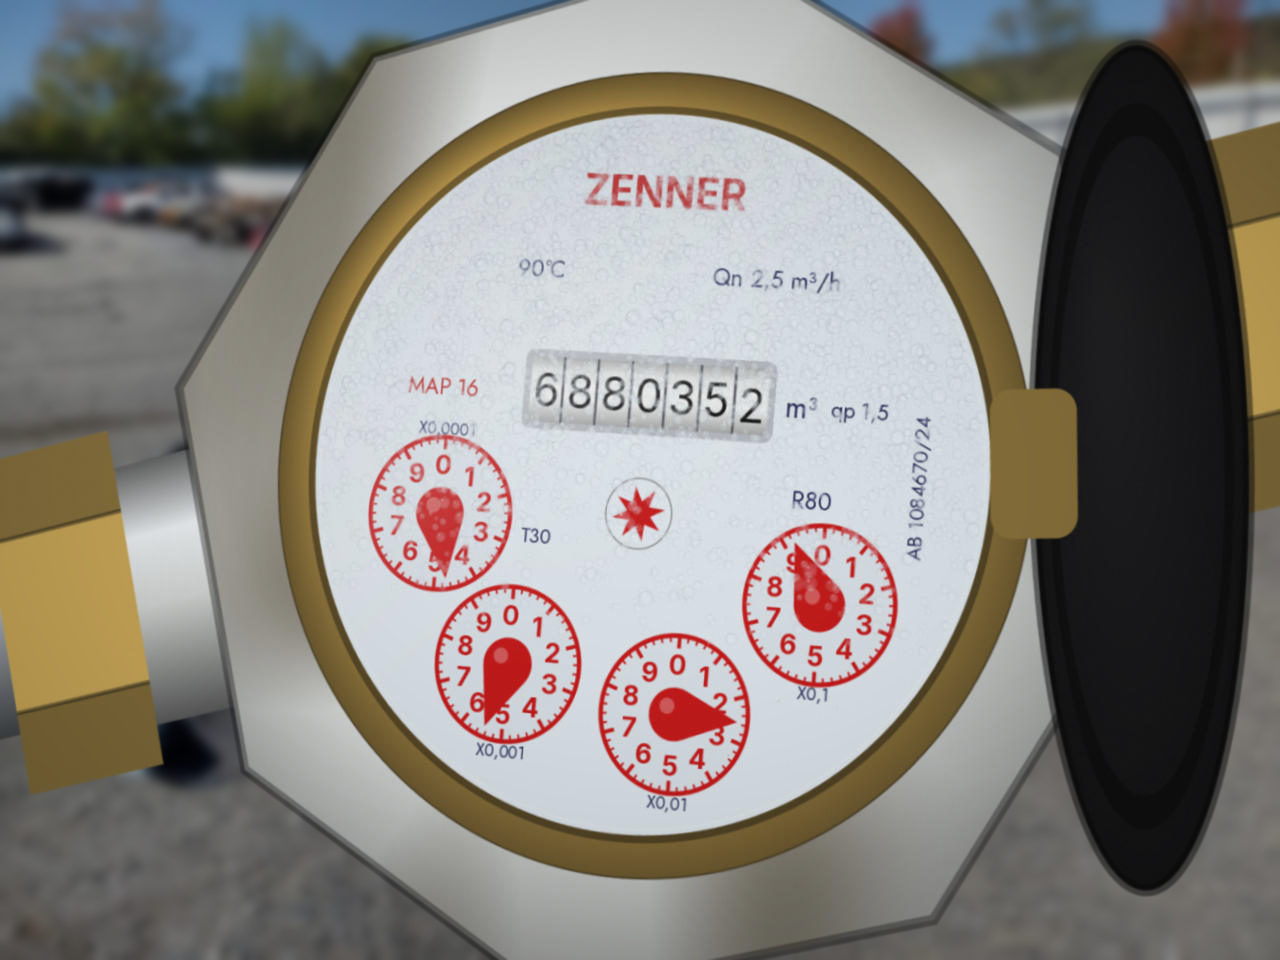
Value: 6880351.9254 m³
